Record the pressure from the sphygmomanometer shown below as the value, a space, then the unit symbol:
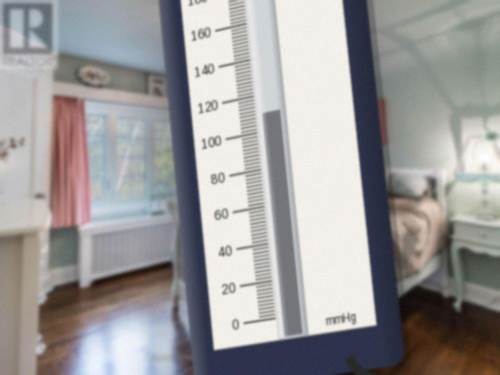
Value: 110 mmHg
